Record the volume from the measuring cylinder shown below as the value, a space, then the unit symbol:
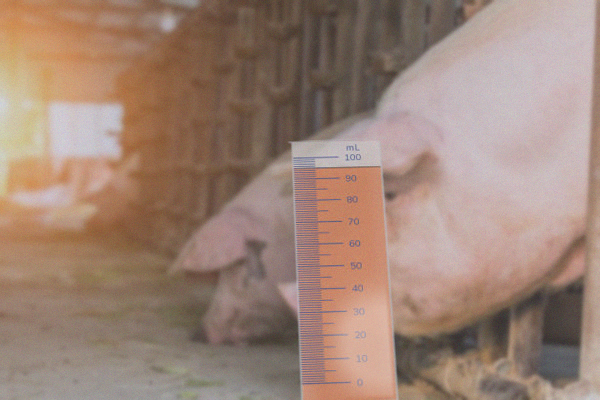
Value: 95 mL
